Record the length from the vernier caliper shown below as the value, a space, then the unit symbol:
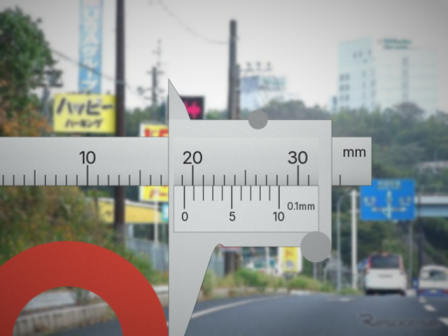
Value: 19.2 mm
